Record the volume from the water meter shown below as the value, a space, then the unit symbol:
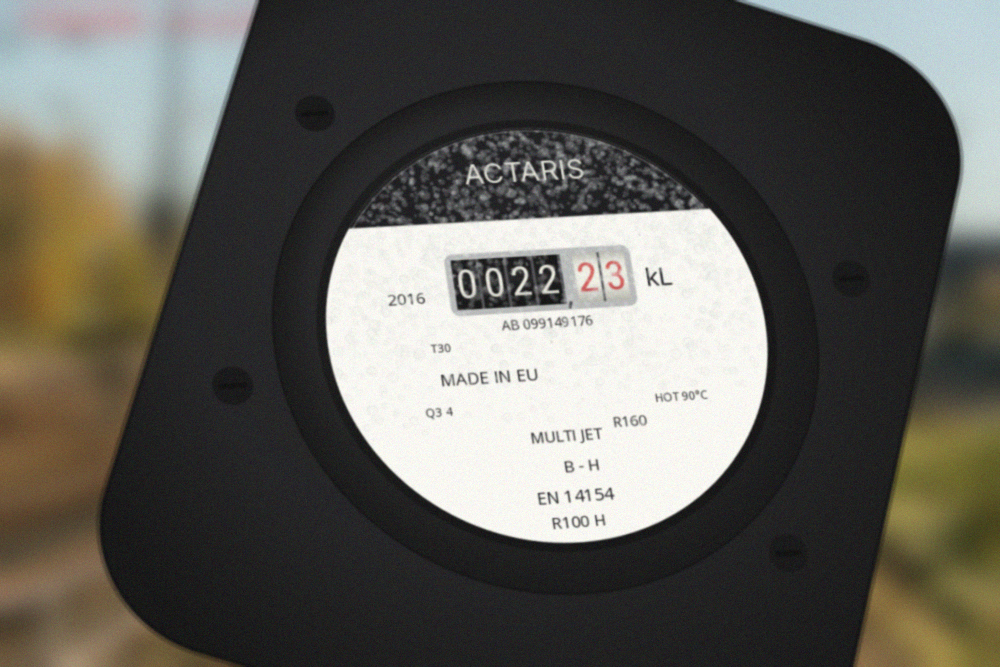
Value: 22.23 kL
